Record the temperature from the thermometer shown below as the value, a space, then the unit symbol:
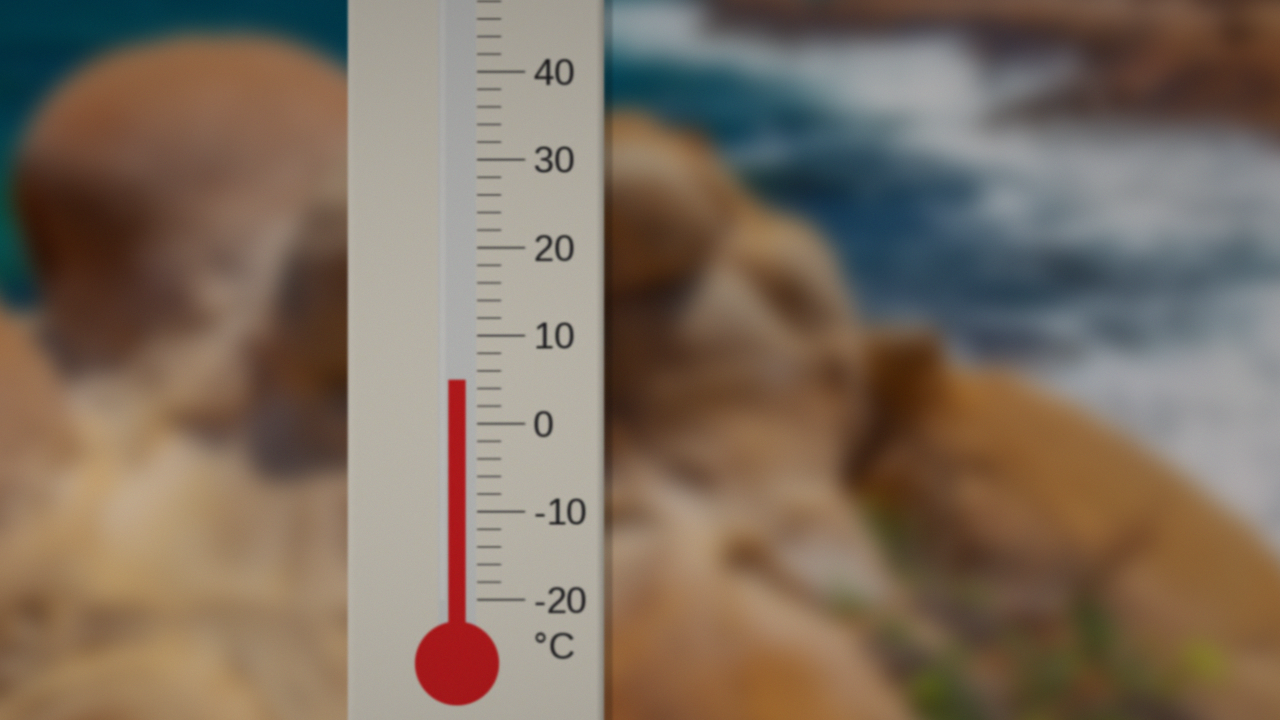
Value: 5 °C
